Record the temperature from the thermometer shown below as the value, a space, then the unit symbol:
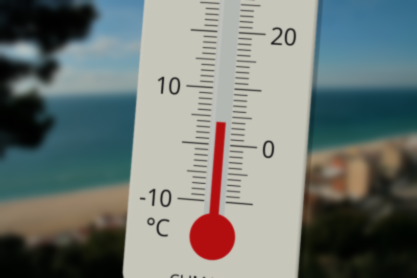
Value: 4 °C
